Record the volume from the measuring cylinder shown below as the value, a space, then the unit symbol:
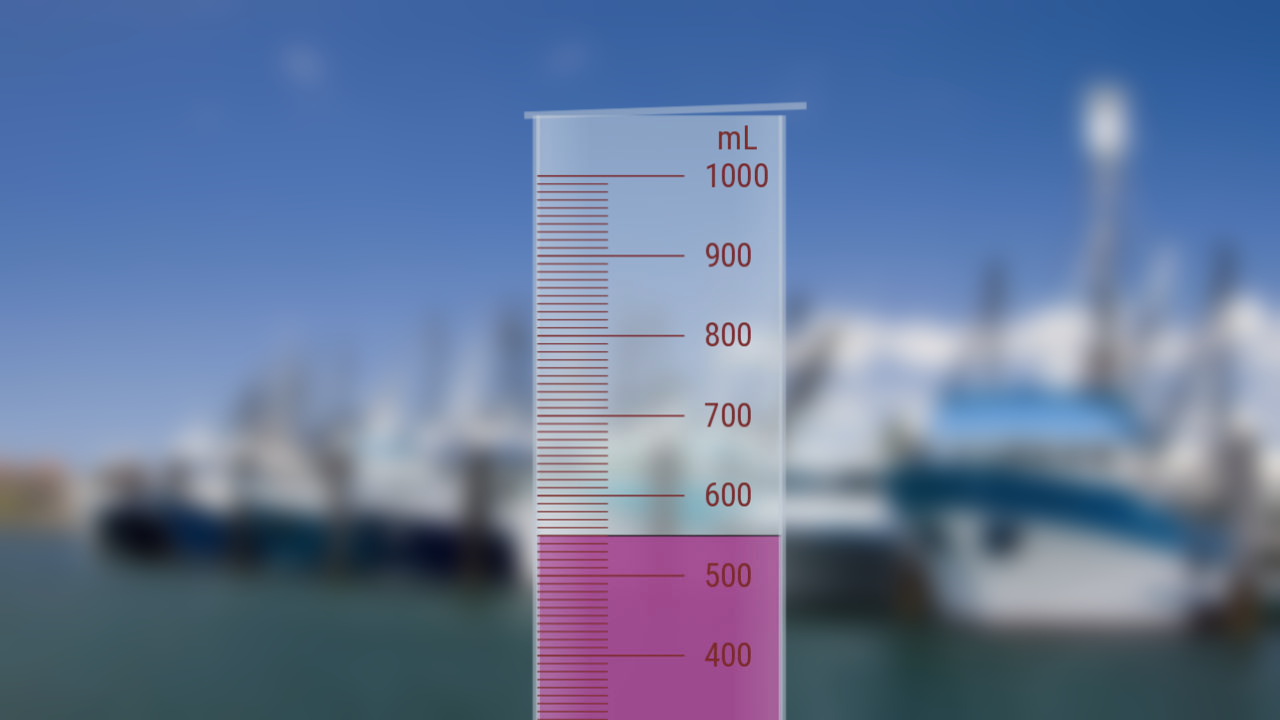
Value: 550 mL
